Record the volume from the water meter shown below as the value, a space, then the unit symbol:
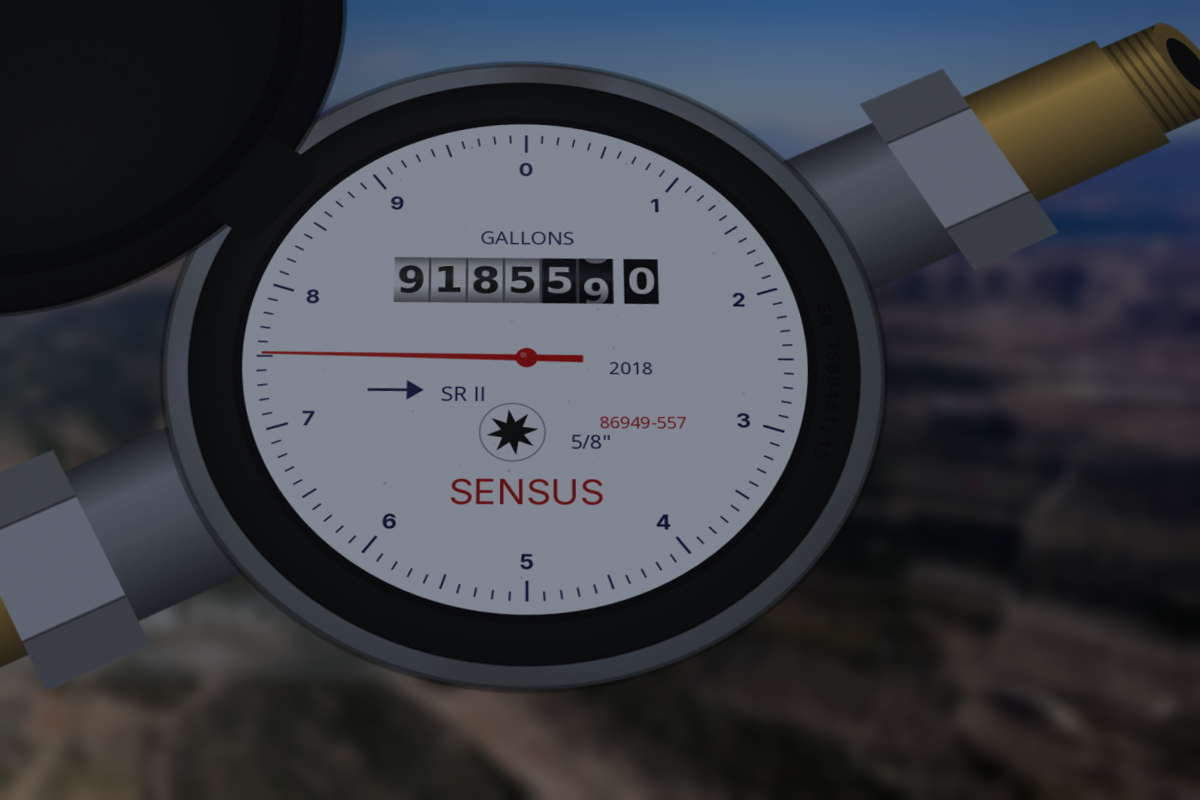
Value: 9185587.5 gal
